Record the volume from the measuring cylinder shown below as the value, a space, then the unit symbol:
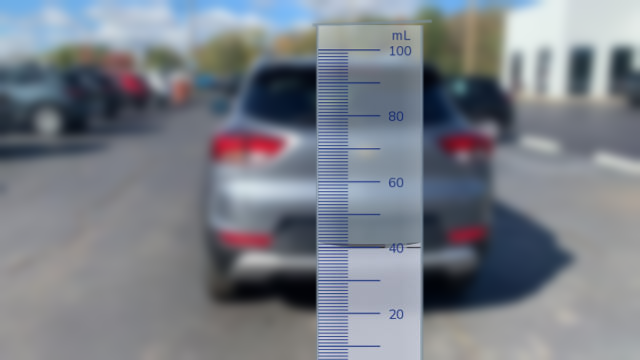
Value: 40 mL
